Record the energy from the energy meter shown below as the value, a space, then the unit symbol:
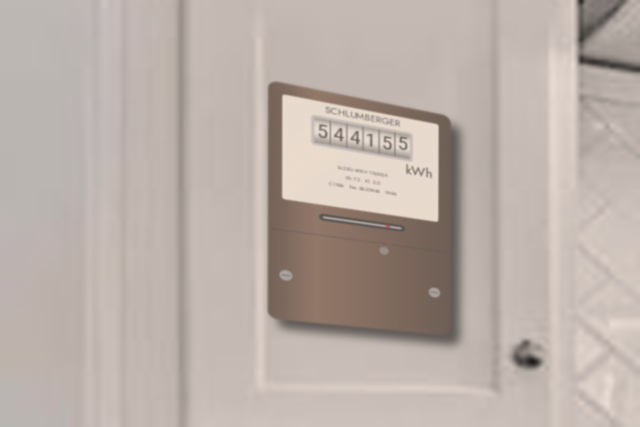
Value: 544155 kWh
